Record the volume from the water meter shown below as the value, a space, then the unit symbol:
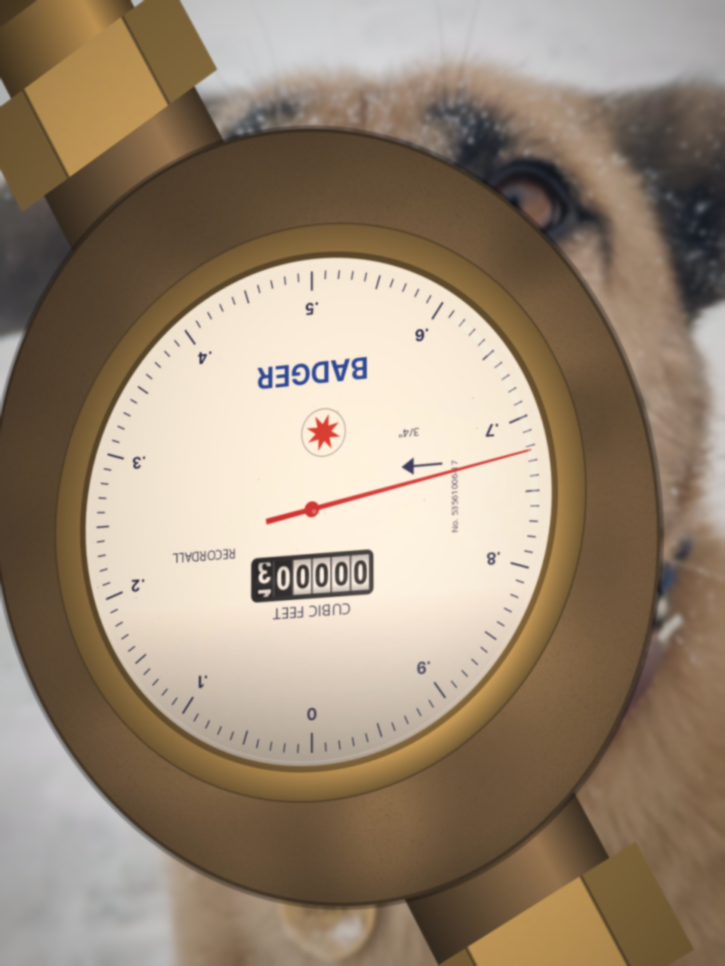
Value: 2.72 ft³
